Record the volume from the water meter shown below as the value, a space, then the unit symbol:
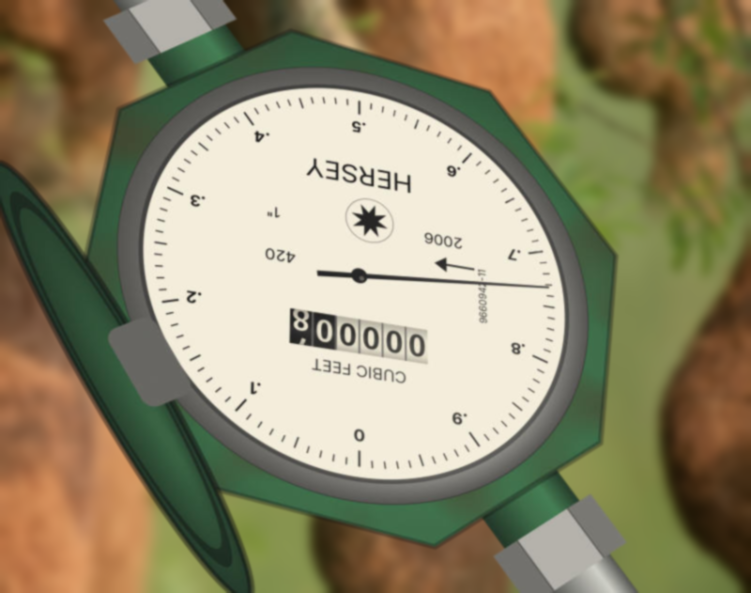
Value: 7.73 ft³
